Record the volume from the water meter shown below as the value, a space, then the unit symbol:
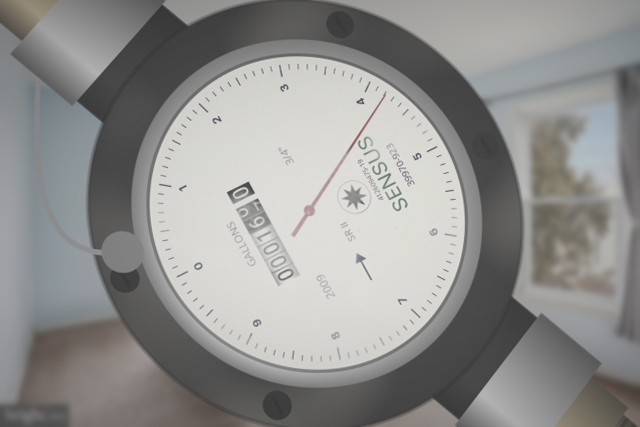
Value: 1664.2 gal
